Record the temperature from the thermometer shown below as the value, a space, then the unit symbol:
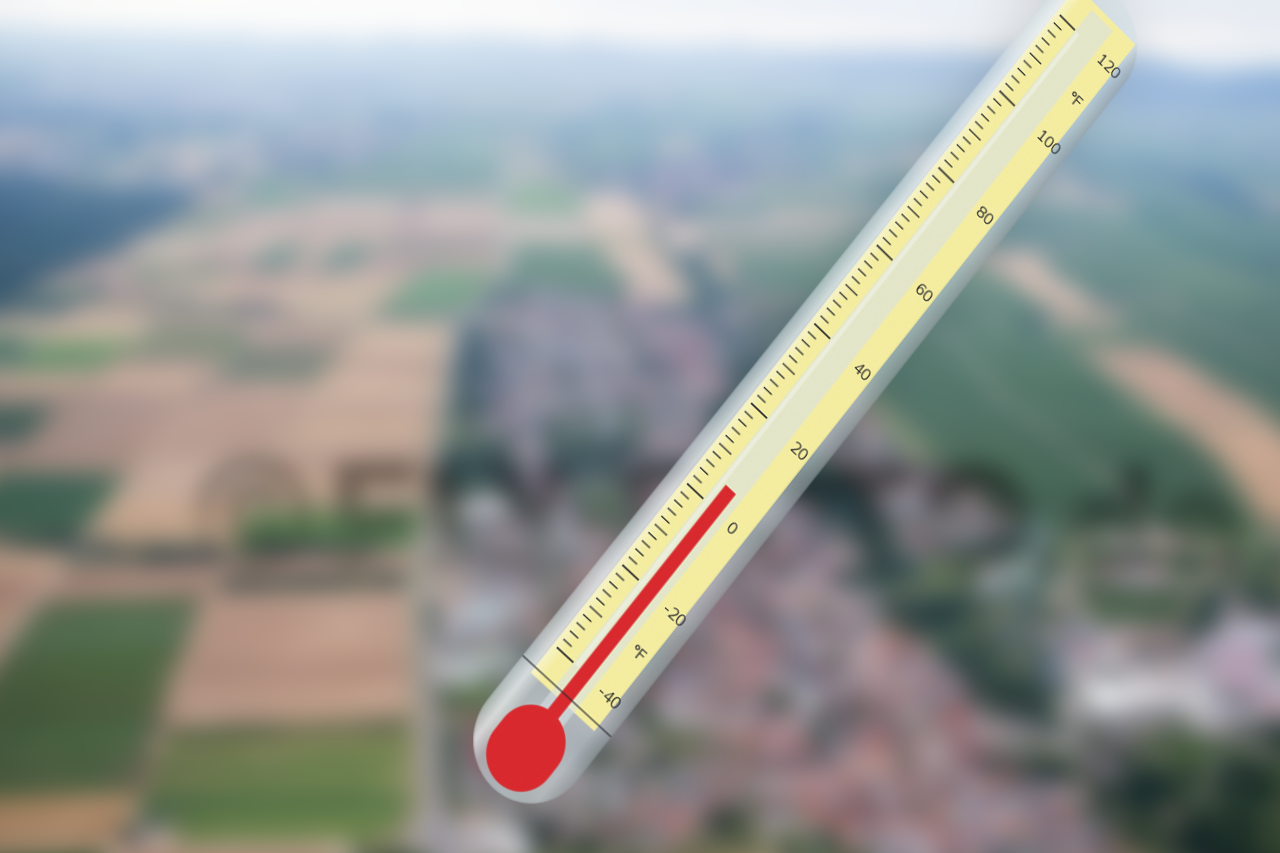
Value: 5 °F
